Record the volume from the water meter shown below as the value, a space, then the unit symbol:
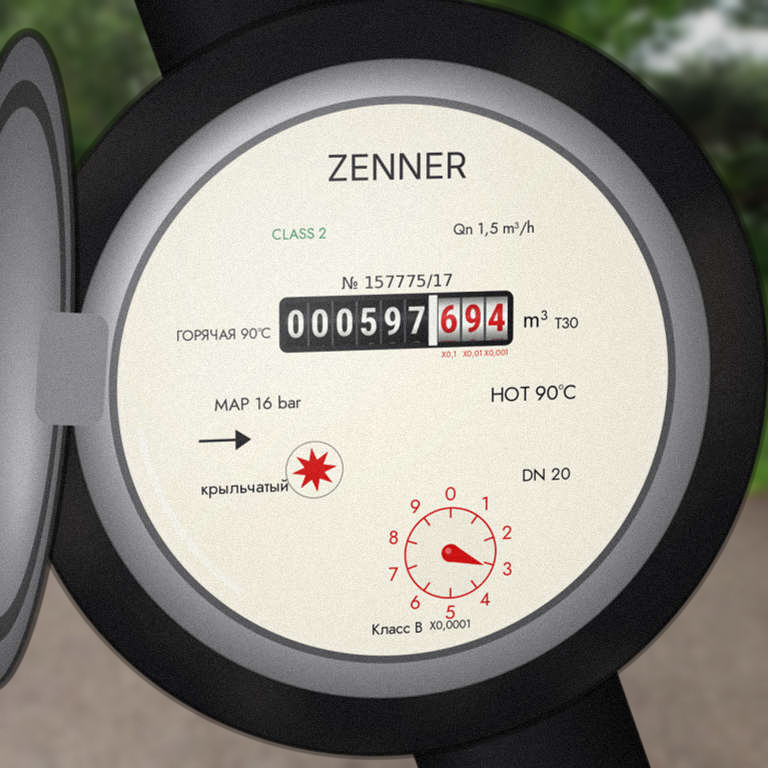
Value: 597.6943 m³
